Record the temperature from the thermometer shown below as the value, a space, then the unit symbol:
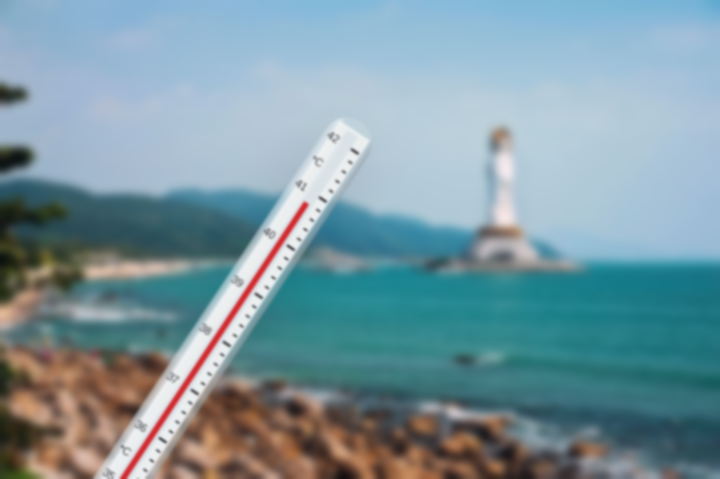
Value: 40.8 °C
